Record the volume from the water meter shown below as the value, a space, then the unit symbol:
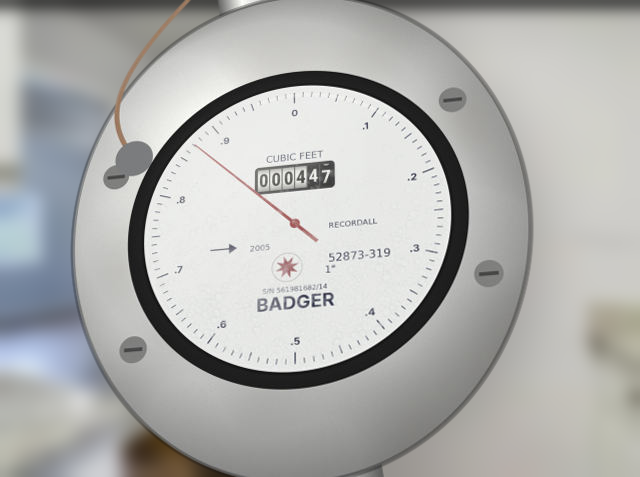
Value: 446.87 ft³
